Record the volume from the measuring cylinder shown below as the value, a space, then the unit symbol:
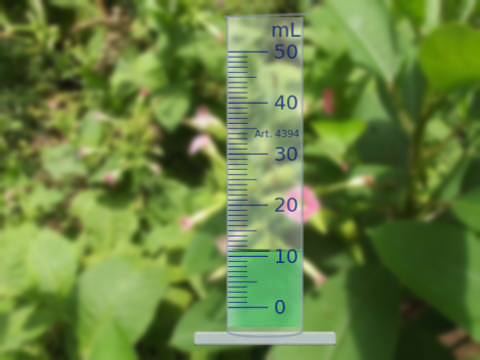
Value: 11 mL
